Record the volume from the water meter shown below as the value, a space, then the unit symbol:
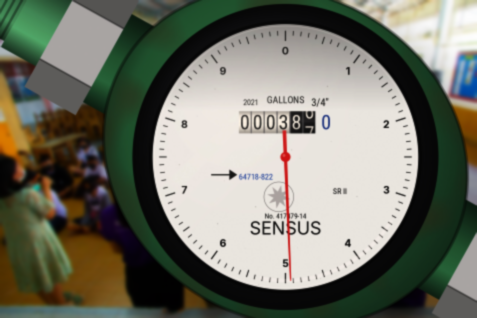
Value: 3864.9 gal
